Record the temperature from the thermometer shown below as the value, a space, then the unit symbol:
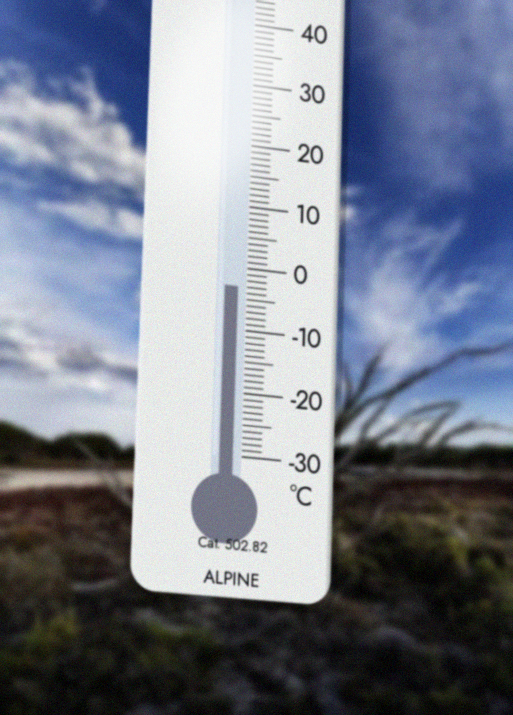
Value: -3 °C
